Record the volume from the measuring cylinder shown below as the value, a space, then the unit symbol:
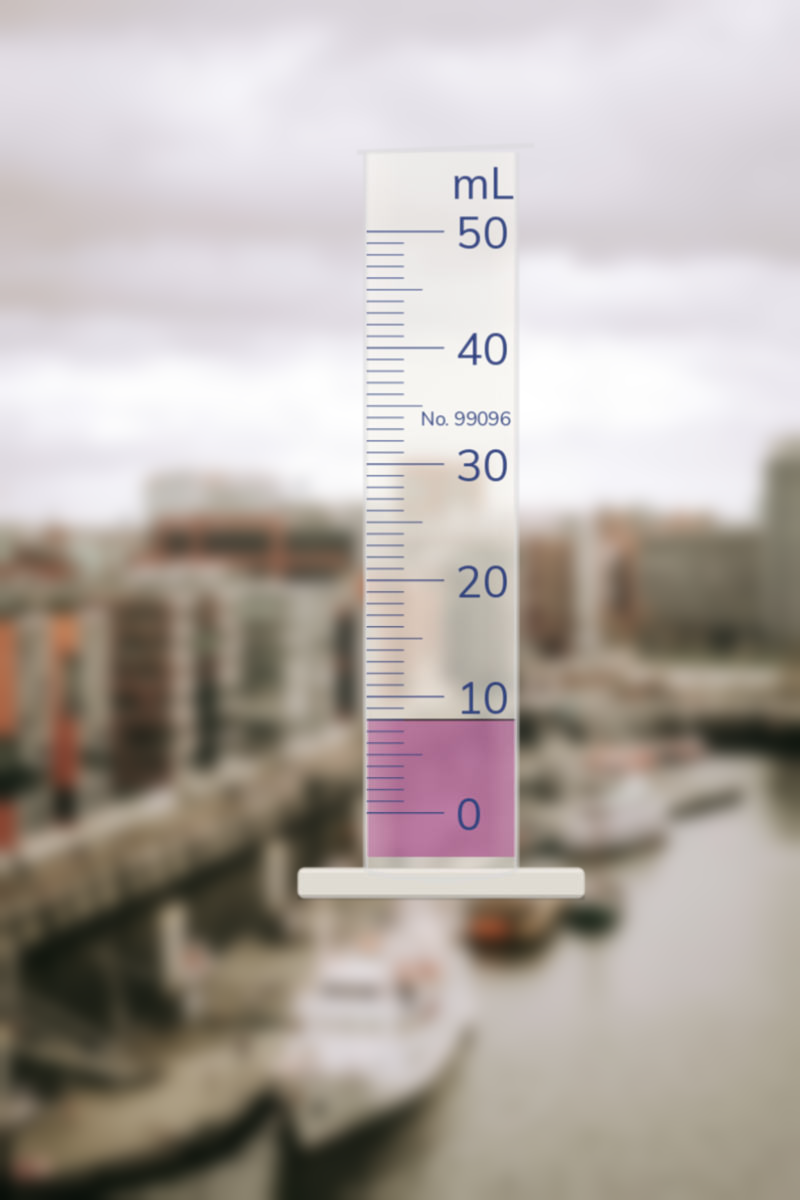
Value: 8 mL
